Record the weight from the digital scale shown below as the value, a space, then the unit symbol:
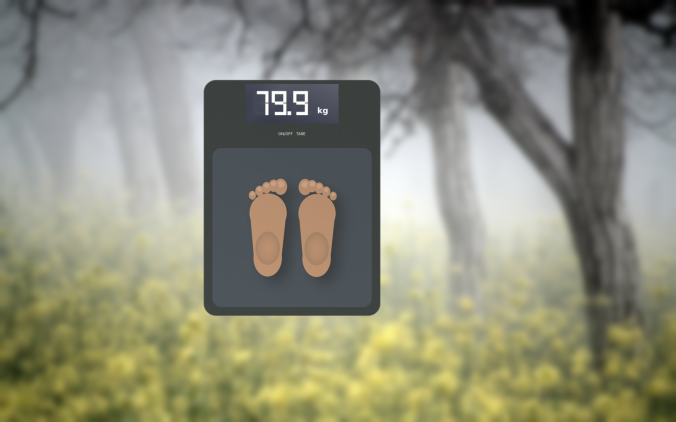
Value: 79.9 kg
